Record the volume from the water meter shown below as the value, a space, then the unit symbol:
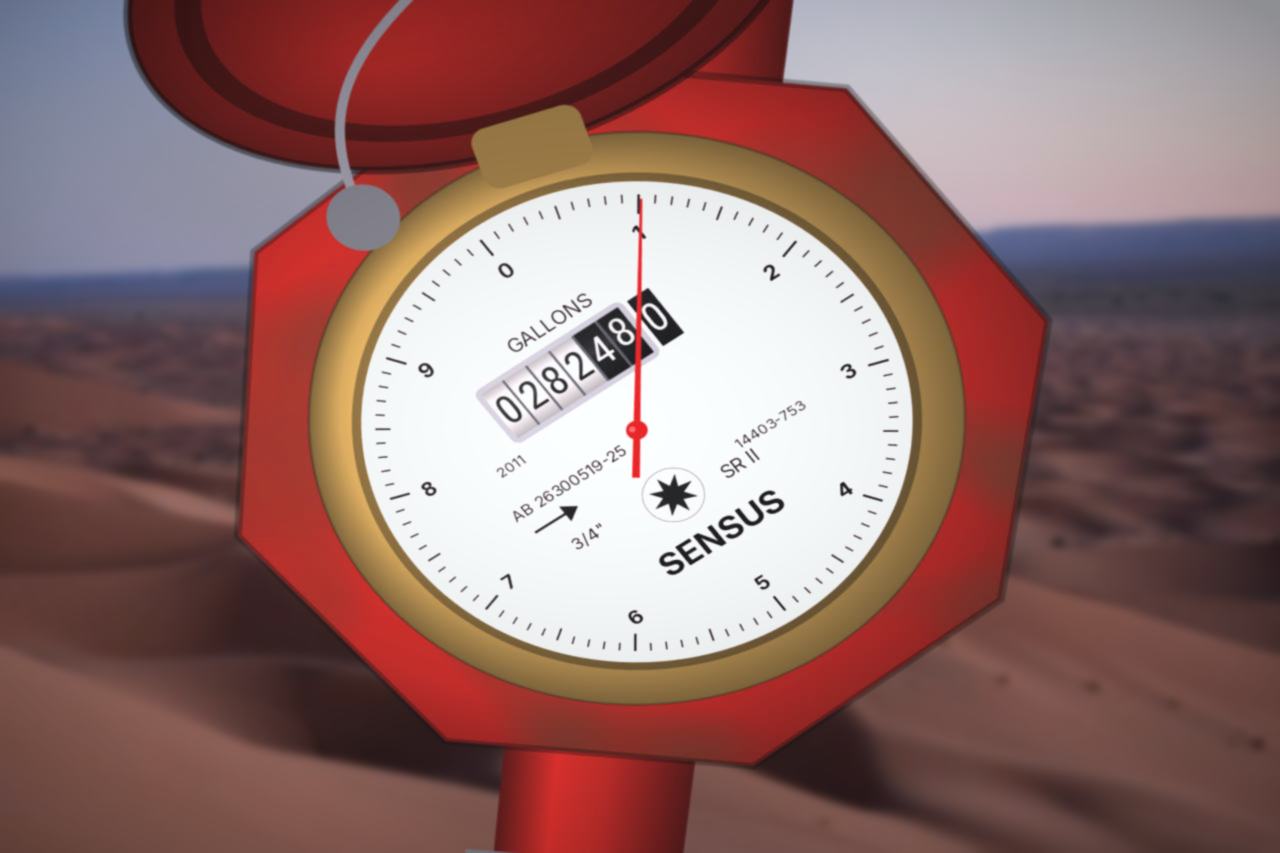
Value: 282481.0 gal
